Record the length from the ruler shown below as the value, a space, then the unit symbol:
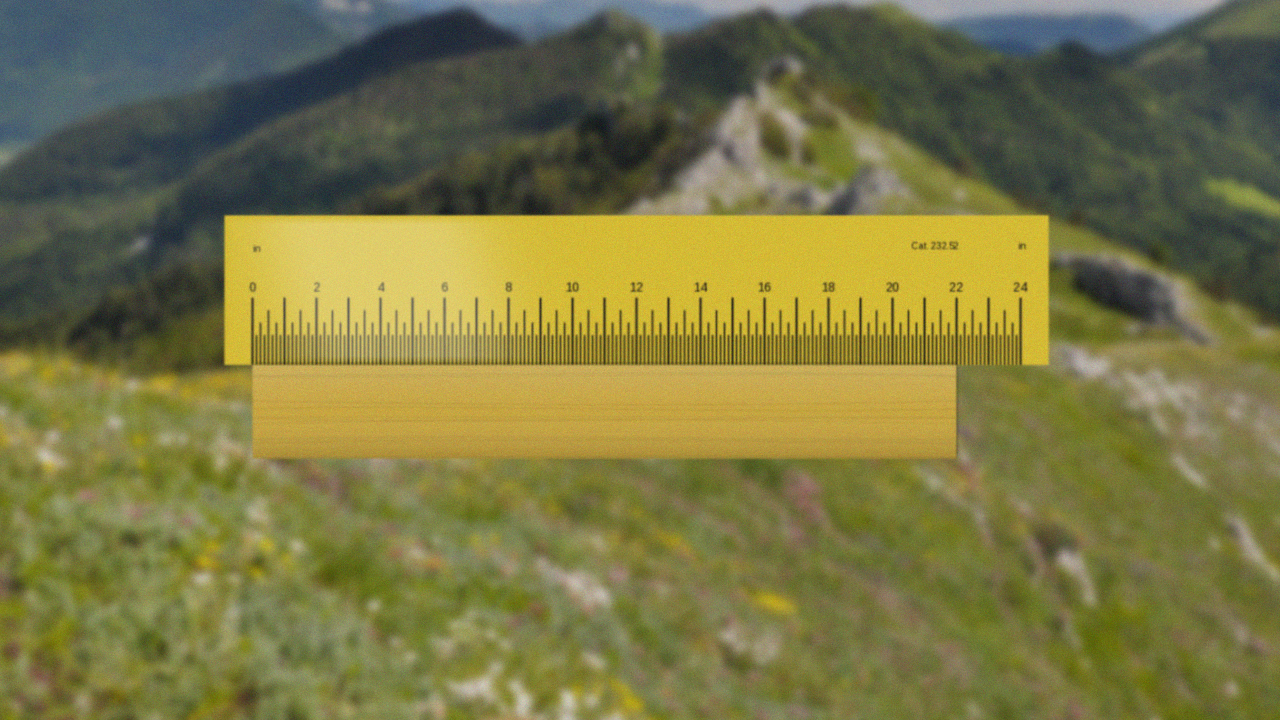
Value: 22 in
